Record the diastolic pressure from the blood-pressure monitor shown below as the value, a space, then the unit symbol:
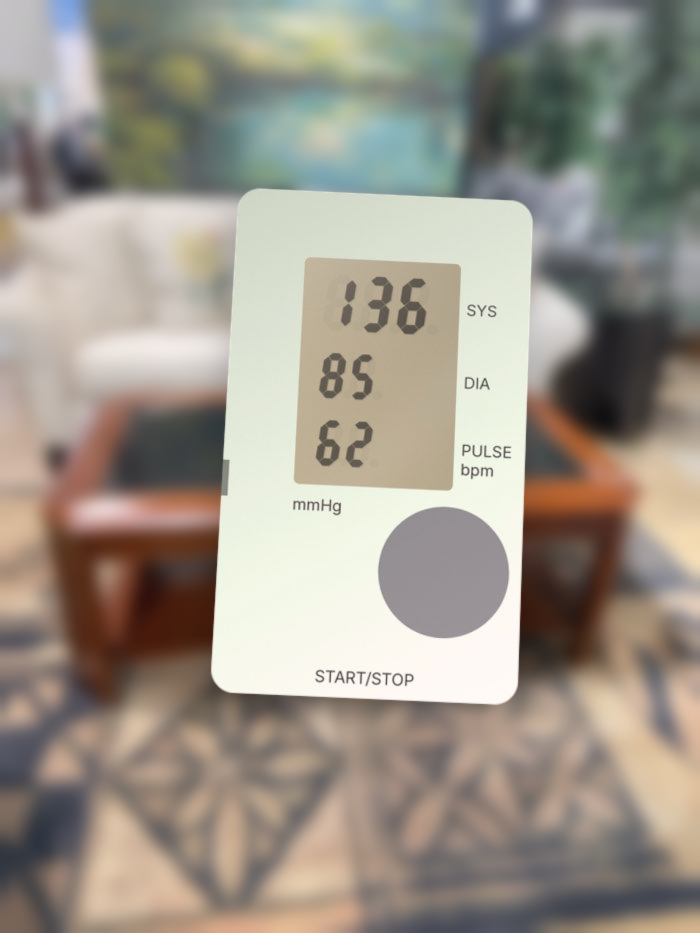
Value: 85 mmHg
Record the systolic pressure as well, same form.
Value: 136 mmHg
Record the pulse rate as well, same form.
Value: 62 bpm
